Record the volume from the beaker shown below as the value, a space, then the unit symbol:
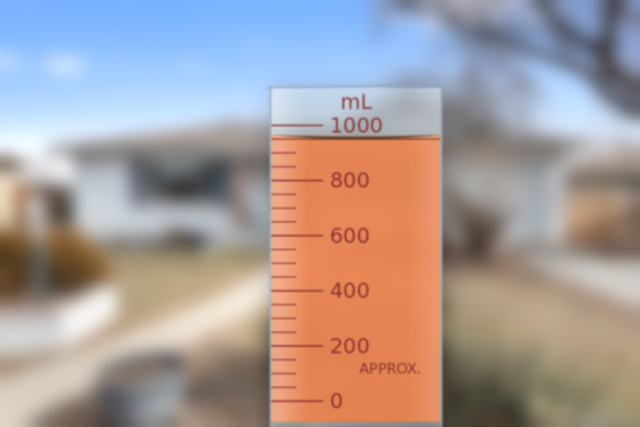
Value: 950 mL
